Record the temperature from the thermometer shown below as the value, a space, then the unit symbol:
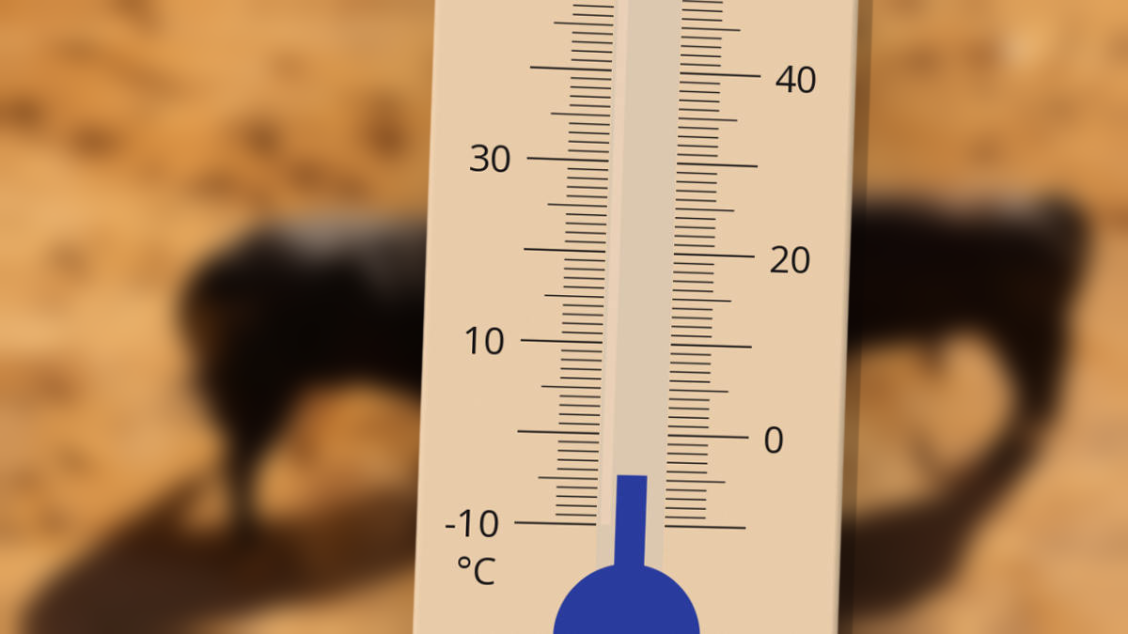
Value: -4.5 °C
